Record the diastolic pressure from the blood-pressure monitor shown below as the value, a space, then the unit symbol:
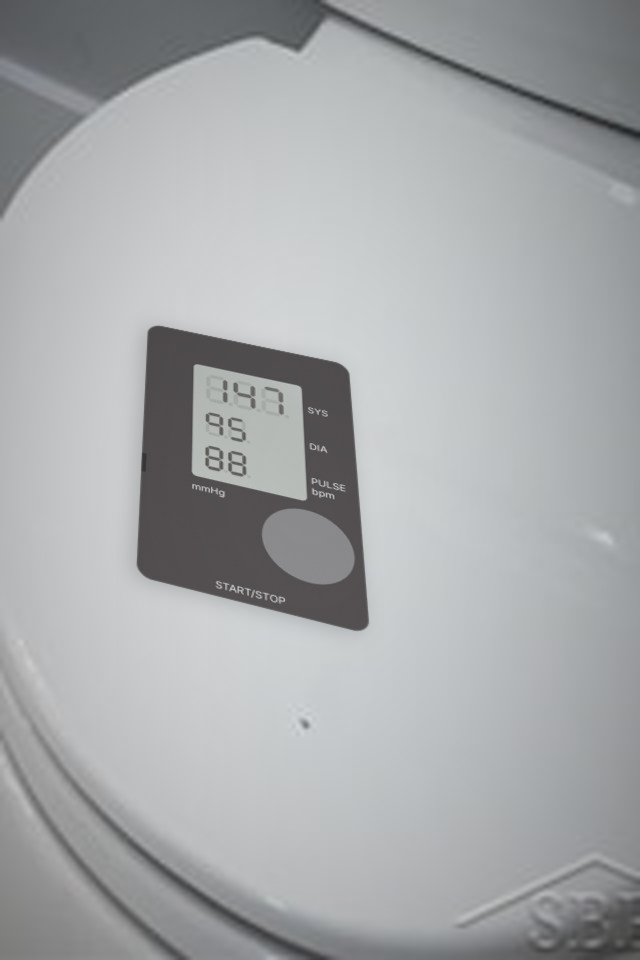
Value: 95 mmHg
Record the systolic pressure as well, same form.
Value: 147 mmHg
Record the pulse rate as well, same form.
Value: 88 bpm
